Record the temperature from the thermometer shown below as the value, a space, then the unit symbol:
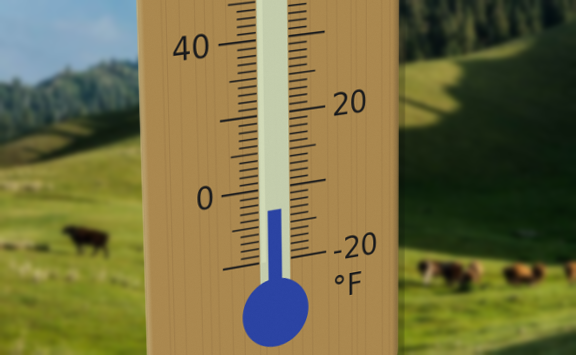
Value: -6 °F
